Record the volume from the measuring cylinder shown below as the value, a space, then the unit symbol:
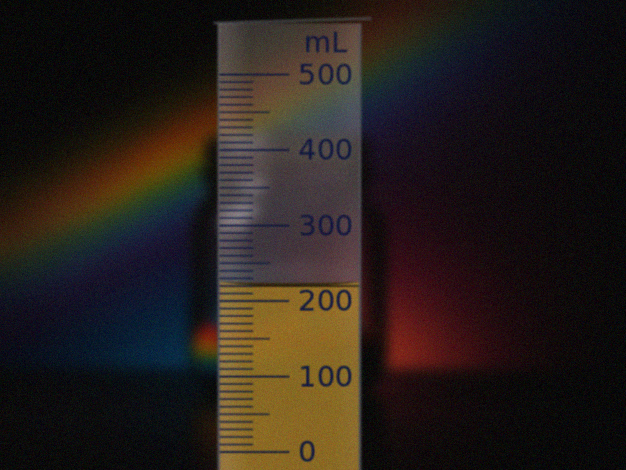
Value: 220 mL
